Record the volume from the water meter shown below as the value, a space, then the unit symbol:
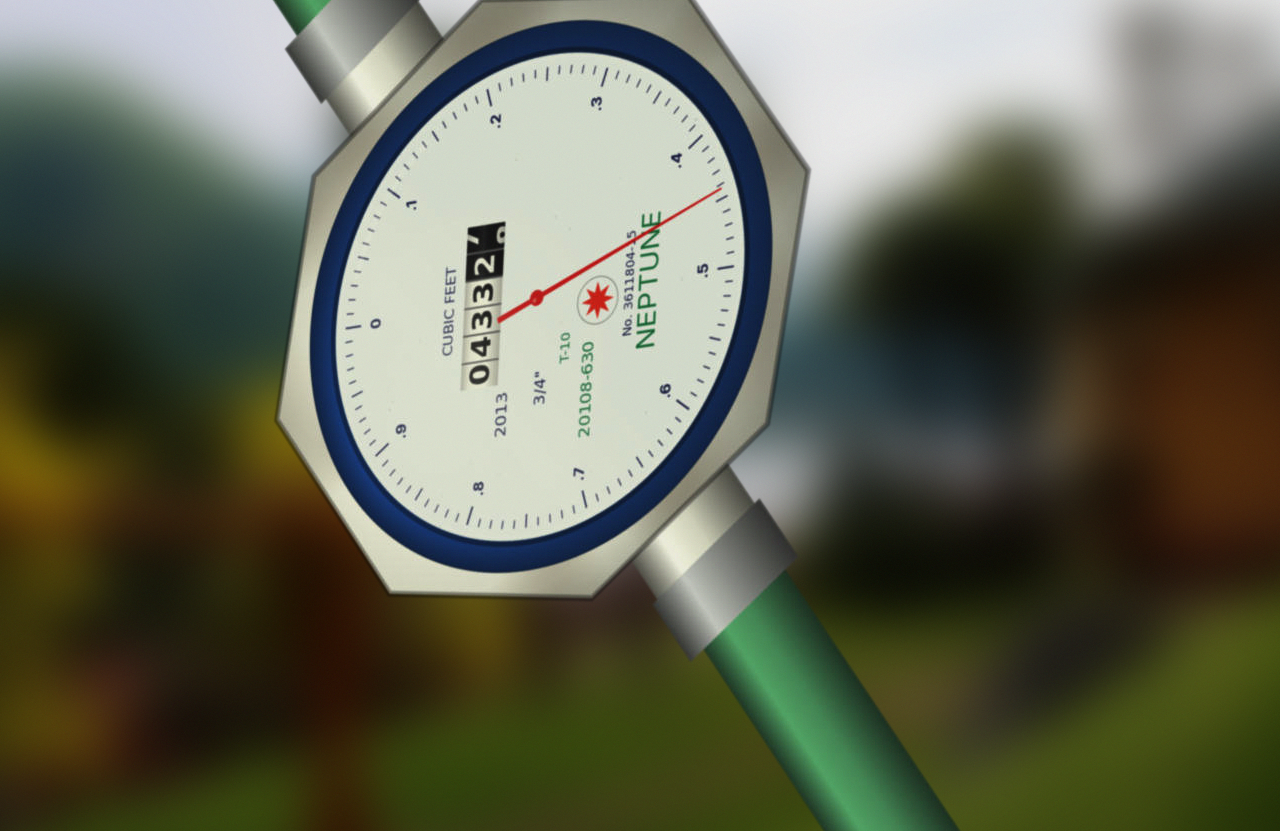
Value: 43327.44 ft³
